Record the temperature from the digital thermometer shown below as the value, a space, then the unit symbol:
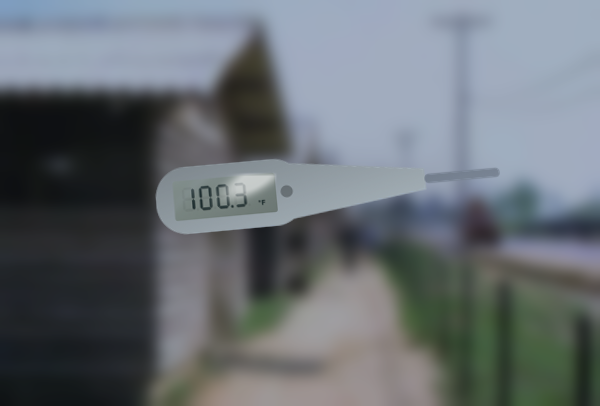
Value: 100.3 °F
